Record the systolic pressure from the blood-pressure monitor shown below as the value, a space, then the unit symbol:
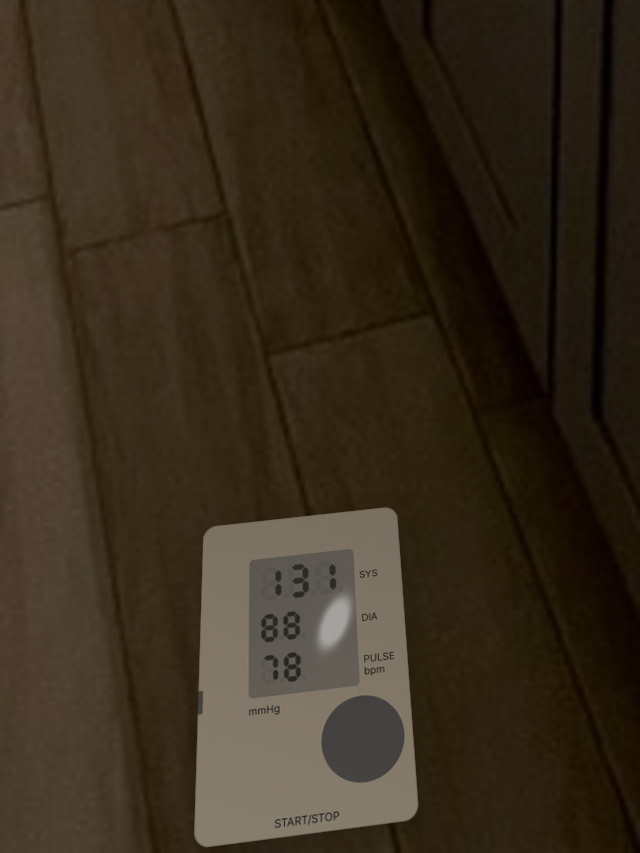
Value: 131 mmHg
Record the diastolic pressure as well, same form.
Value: 88 mmHg
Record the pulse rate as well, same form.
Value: 78 bpm
